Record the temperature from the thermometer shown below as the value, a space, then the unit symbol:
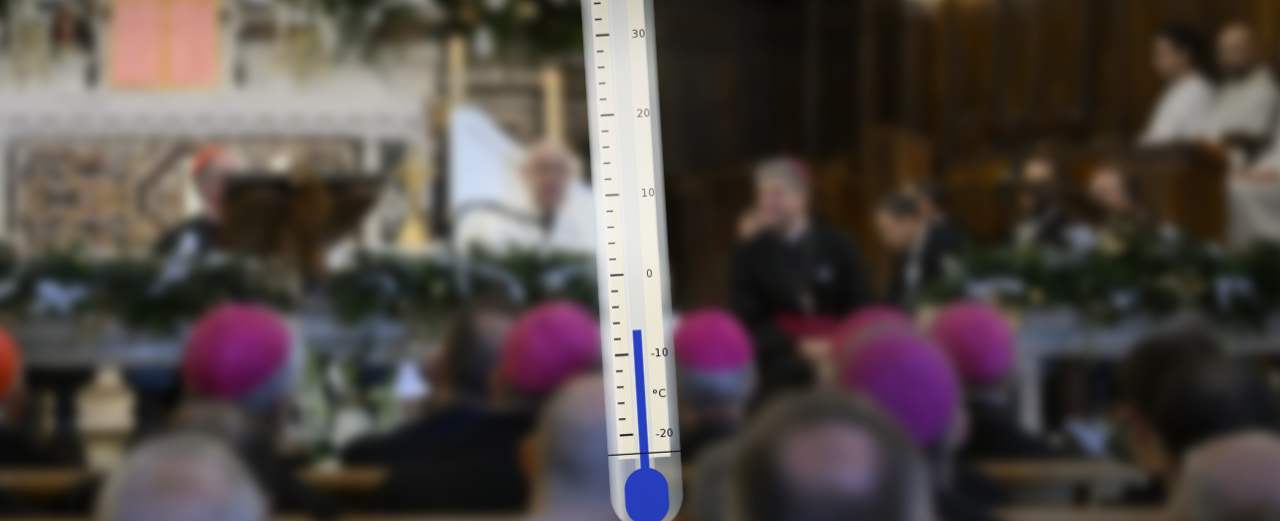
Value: -7 °C
